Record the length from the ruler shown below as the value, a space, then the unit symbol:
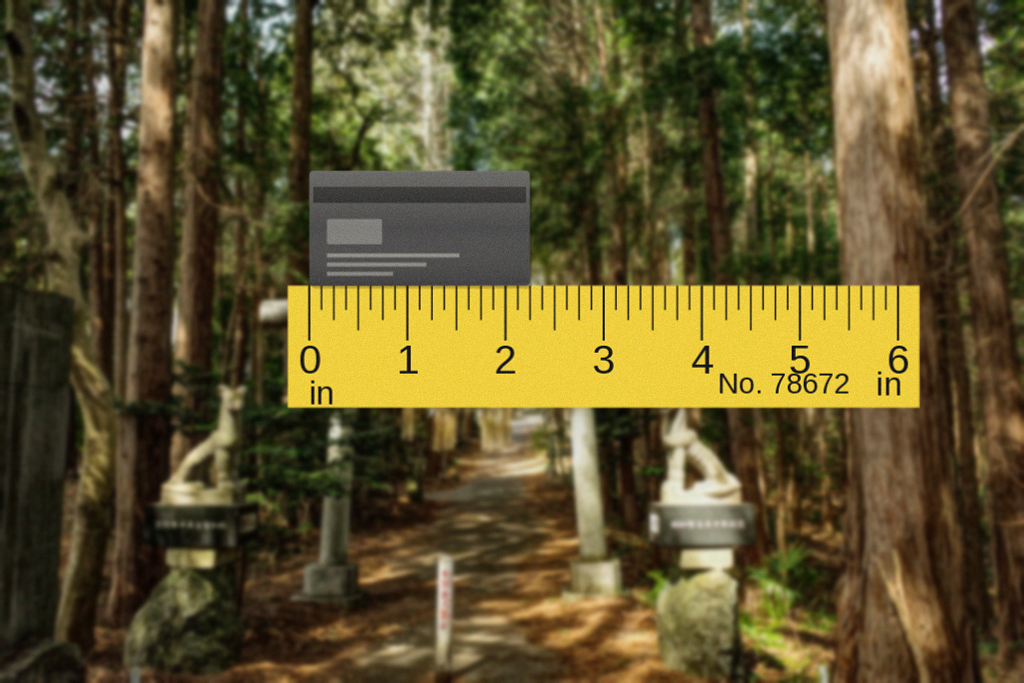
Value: 2.25 in
